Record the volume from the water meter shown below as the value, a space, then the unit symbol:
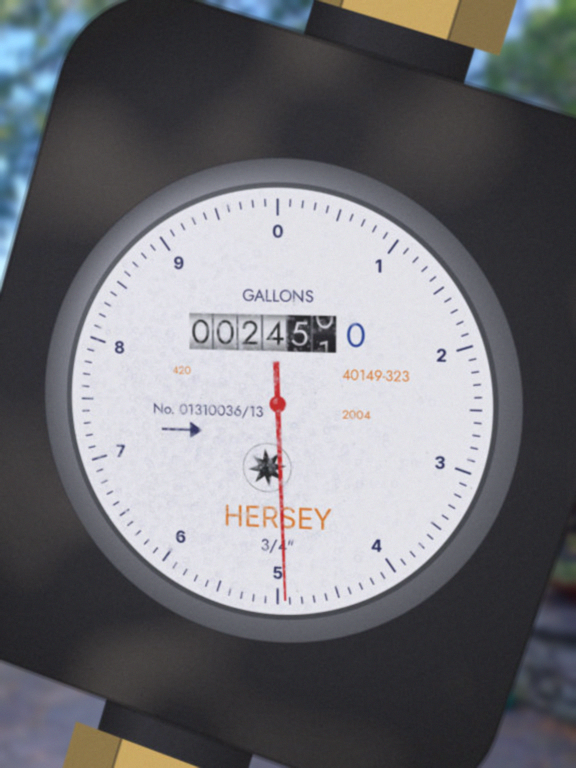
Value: 24504.9 gal
